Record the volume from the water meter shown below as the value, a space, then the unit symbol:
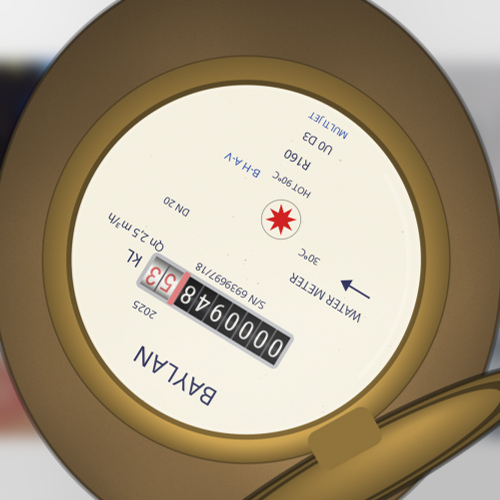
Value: 948.53 kL
